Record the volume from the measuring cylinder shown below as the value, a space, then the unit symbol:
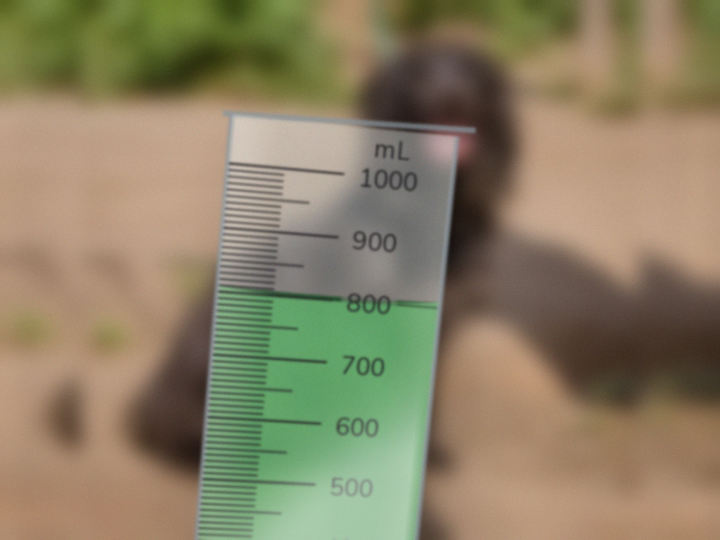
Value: 800 mL
